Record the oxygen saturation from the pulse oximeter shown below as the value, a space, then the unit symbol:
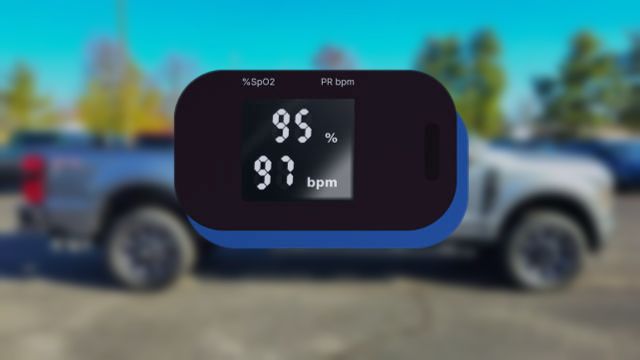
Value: 95 %
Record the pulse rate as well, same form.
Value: 97 bpm
